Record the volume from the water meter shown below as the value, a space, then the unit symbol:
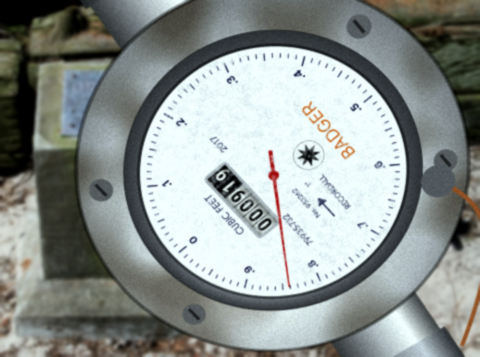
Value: 918.84 ft³
